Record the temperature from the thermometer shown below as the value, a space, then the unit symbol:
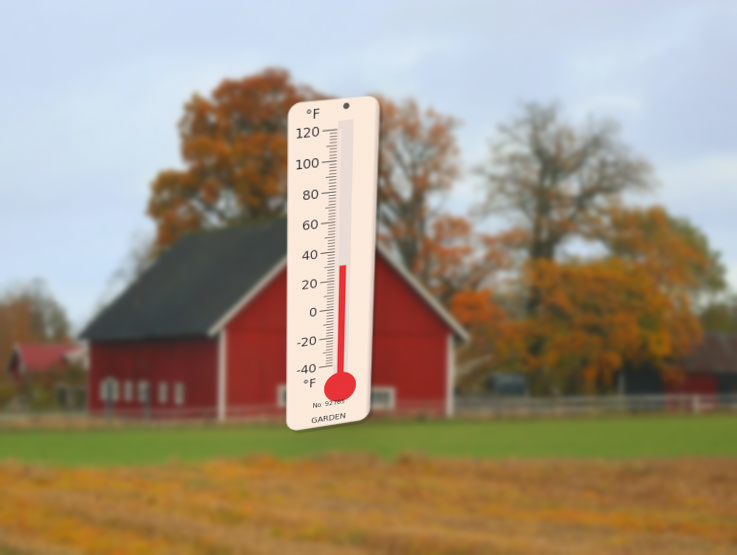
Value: 30 °F
